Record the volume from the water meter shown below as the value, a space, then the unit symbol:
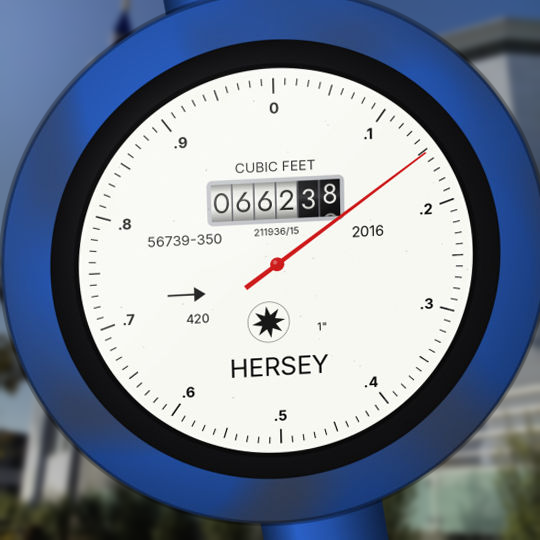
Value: 66238.15 ft³
